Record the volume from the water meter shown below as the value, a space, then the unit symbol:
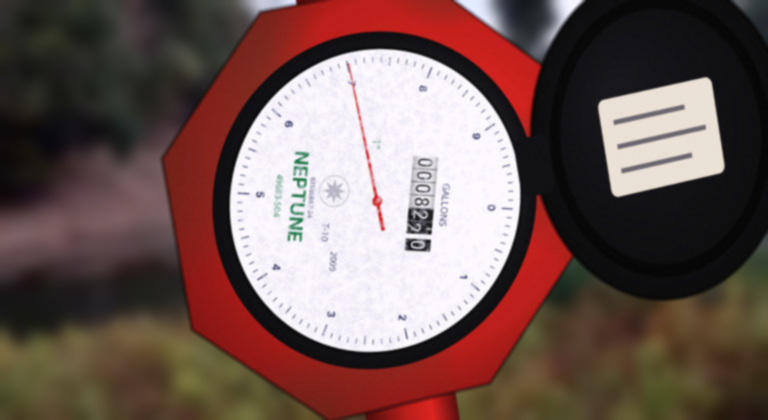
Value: 8217.0 gal
